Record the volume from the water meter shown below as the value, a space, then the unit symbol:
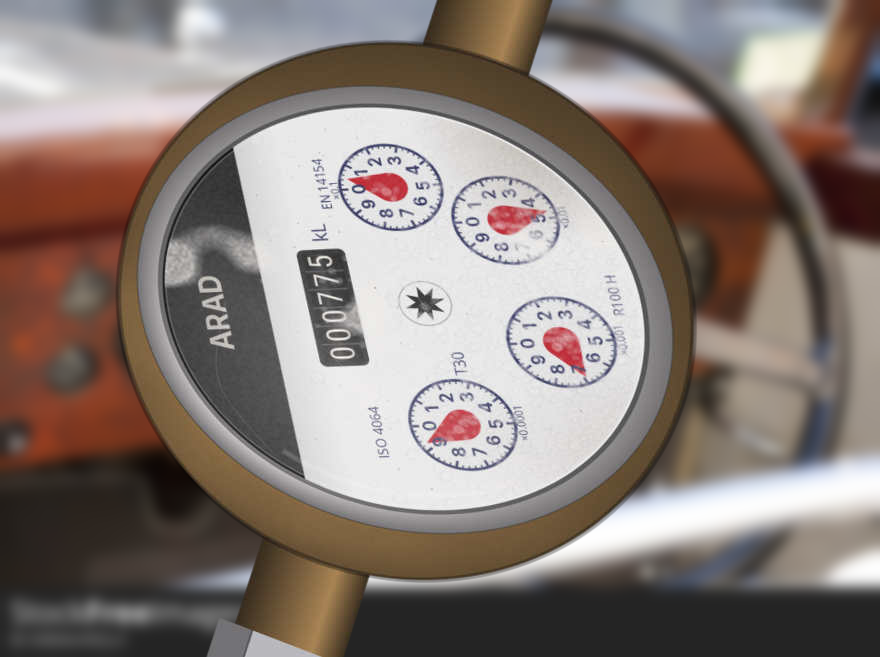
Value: 775.0469 kL
